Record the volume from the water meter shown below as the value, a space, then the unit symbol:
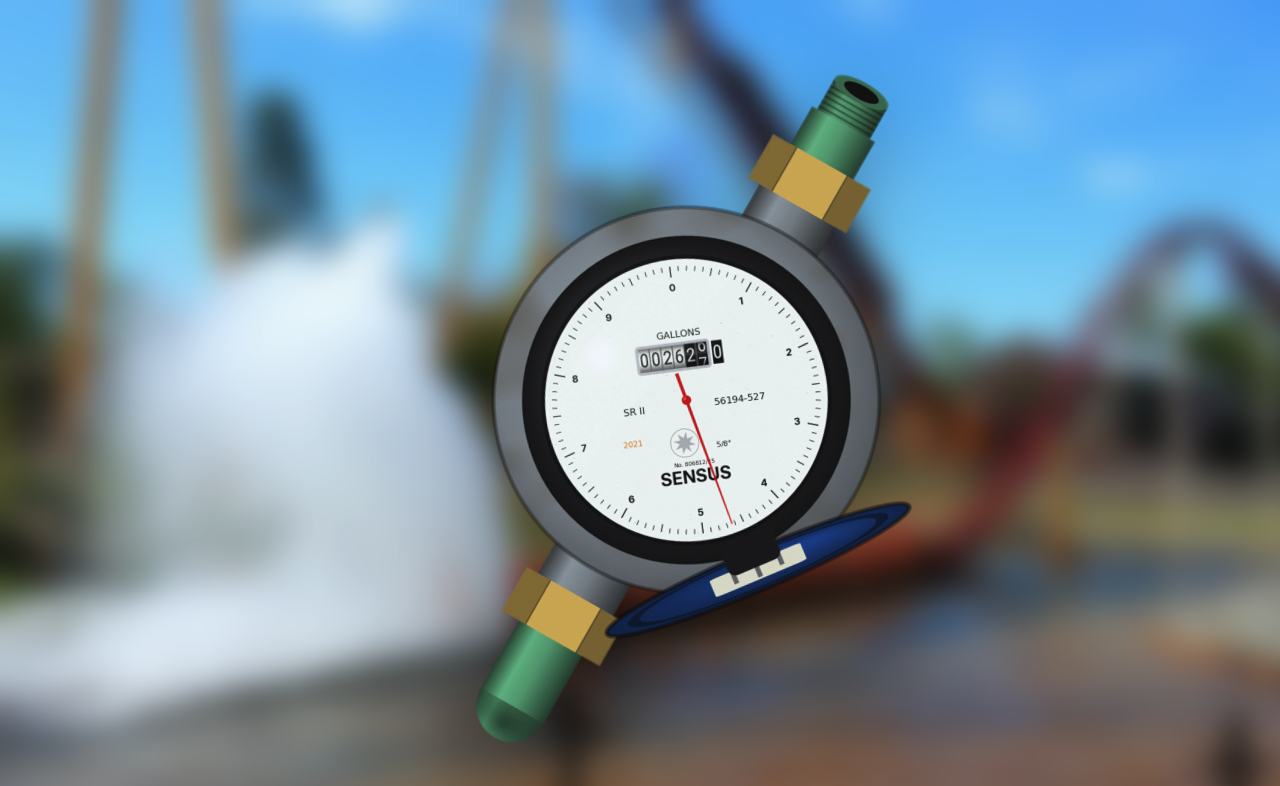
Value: 26264.6 gal
